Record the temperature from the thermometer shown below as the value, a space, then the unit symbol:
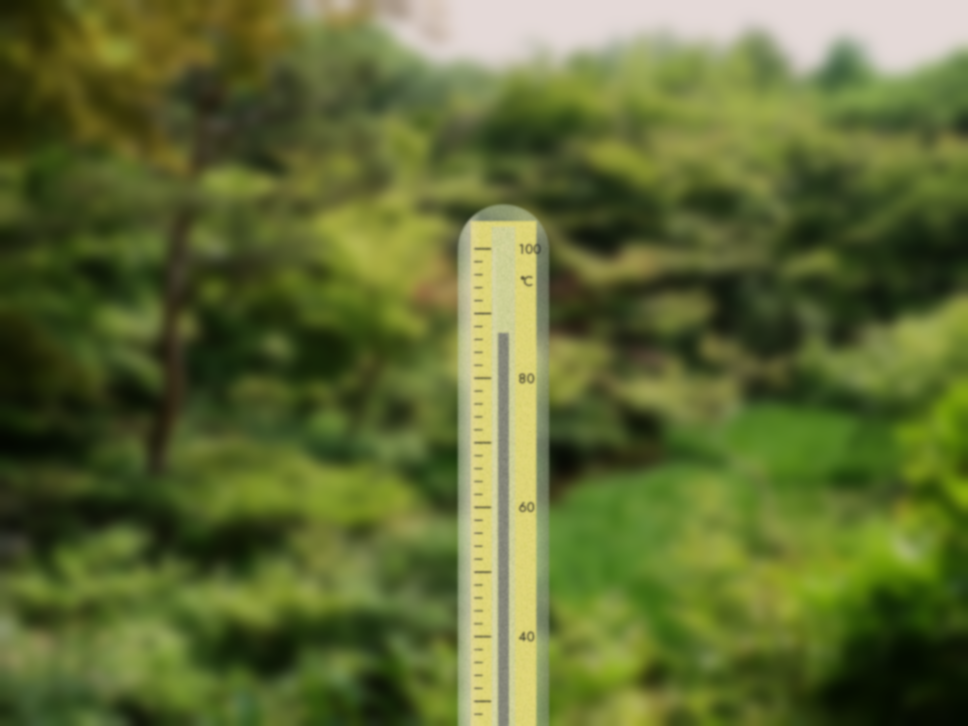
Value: 87 °C
